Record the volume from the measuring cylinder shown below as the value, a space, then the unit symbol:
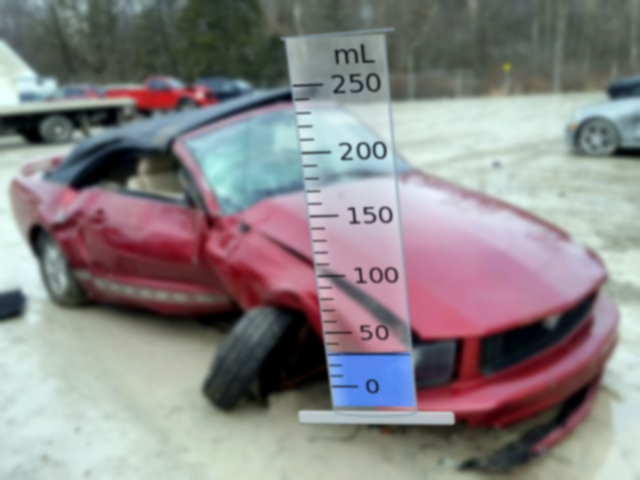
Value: 30 mL
